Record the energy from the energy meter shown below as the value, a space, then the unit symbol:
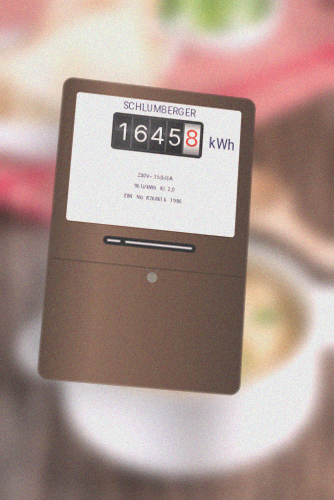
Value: 1645.8 kWh
